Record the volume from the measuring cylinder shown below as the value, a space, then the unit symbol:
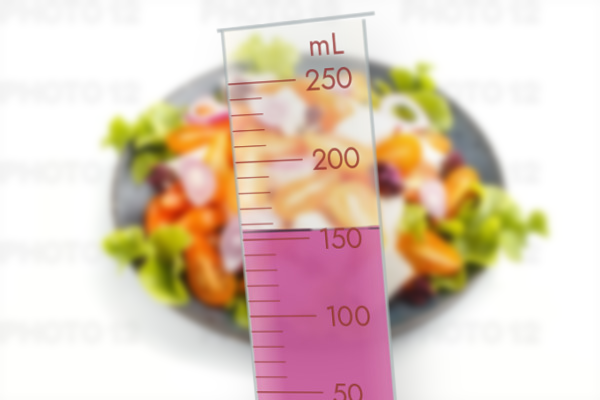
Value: 155 mL
